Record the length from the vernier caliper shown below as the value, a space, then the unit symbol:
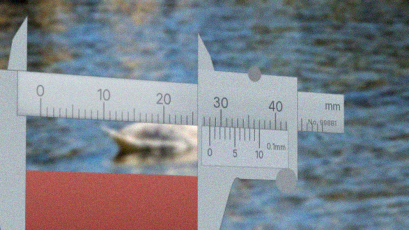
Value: 28.0 mm
